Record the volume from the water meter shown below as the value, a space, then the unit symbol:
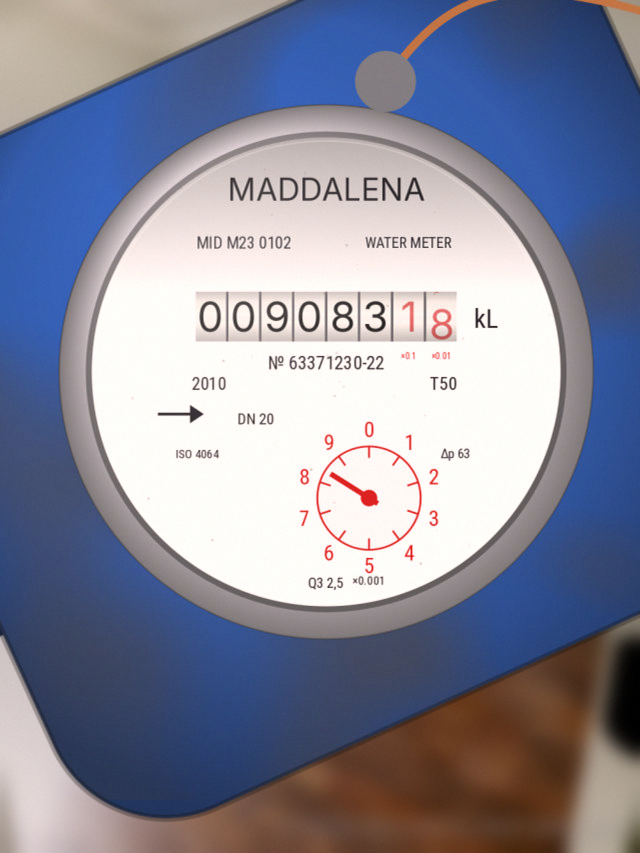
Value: 9083.178 kL
